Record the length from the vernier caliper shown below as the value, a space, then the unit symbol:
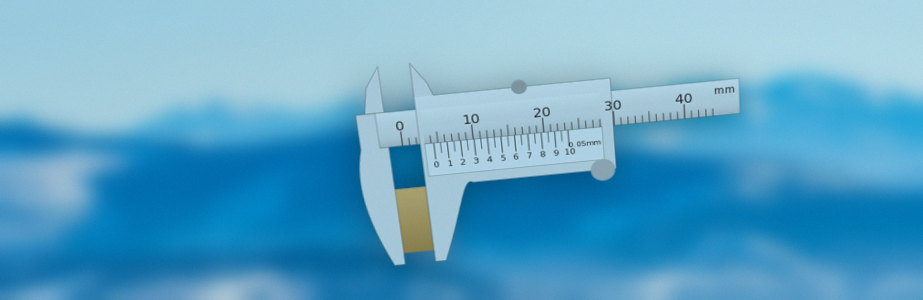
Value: 4.4 mm
